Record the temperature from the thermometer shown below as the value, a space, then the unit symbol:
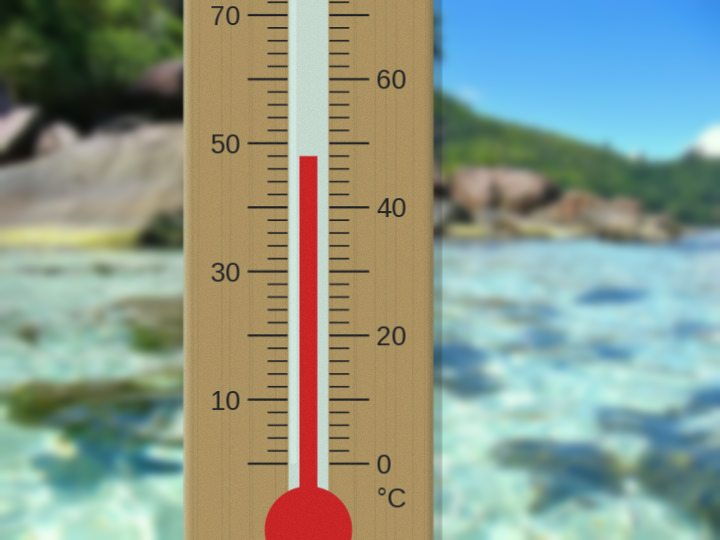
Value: 48 °C
